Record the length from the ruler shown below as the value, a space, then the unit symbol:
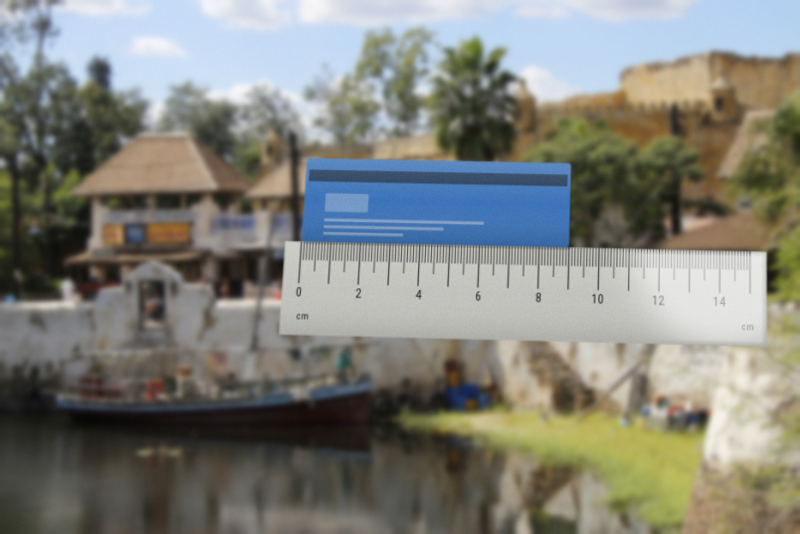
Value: 9 cm
